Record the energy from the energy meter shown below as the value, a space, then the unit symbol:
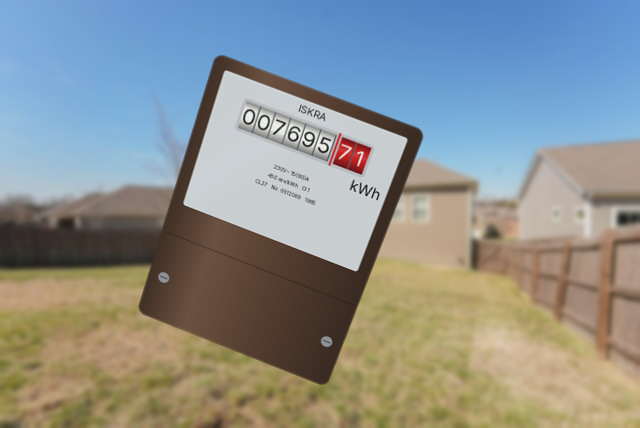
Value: 7695.71 kWh
